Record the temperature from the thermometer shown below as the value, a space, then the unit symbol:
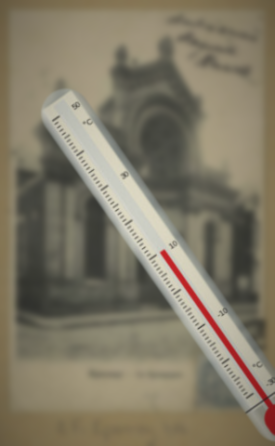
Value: 10 °C
